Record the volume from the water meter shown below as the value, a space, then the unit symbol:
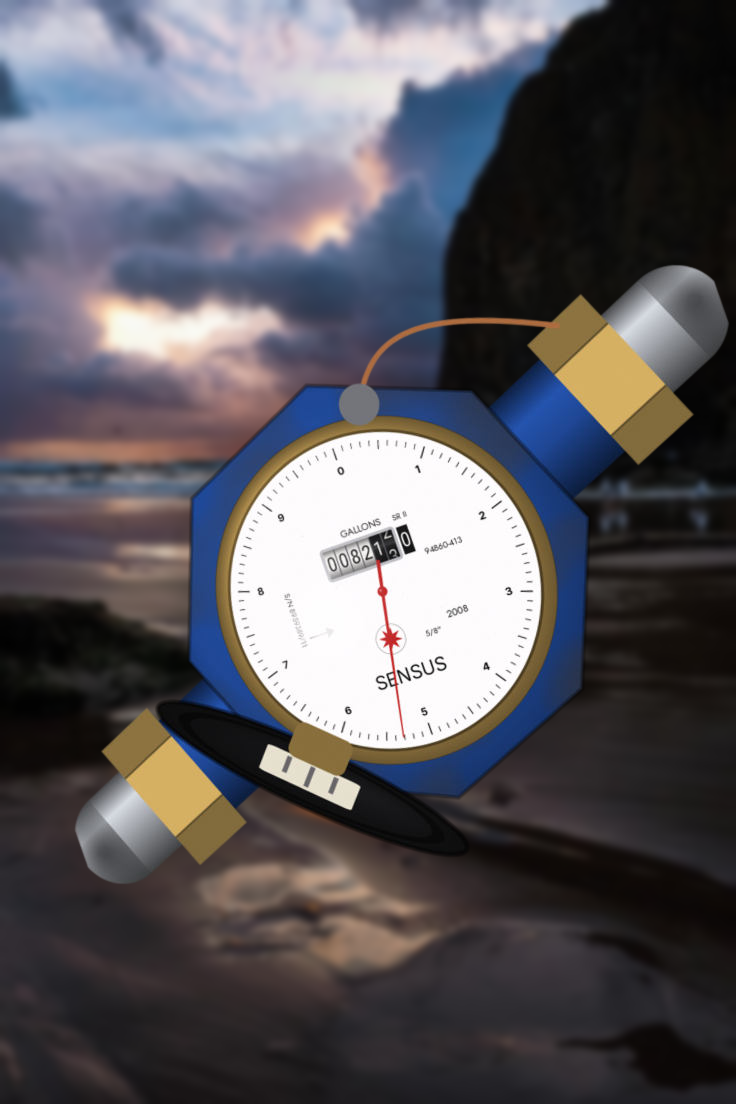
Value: 82125.3 gal
